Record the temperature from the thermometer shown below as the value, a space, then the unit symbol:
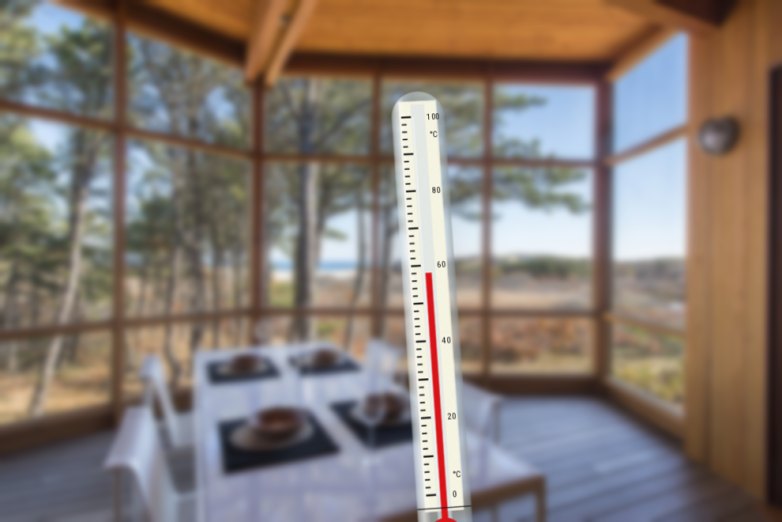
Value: 58 °C
